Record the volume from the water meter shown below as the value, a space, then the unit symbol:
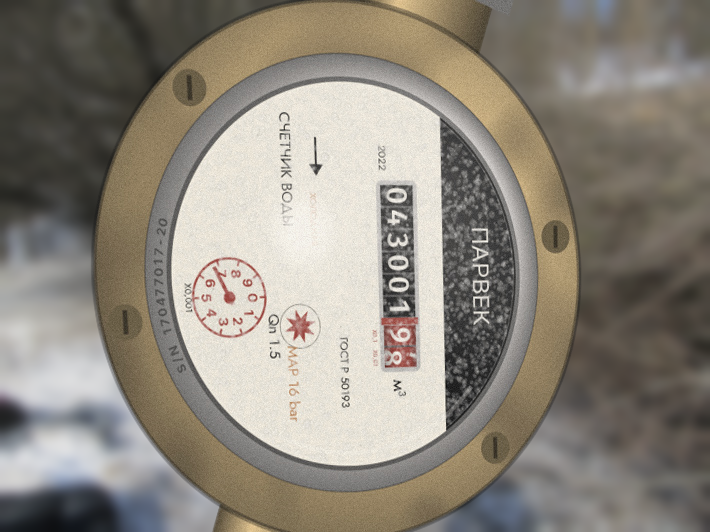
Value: 43001.976 m³
